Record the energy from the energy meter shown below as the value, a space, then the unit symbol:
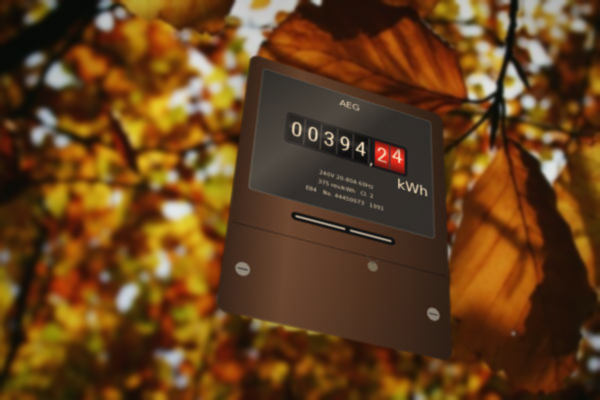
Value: 394.24 kWh
